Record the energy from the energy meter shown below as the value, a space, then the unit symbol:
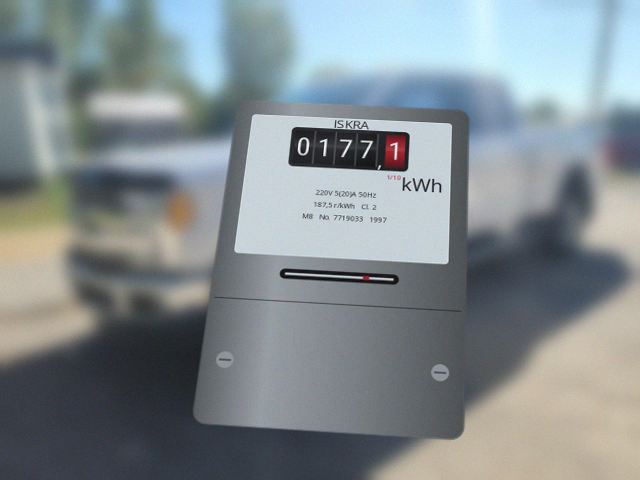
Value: 177.1 kWh
